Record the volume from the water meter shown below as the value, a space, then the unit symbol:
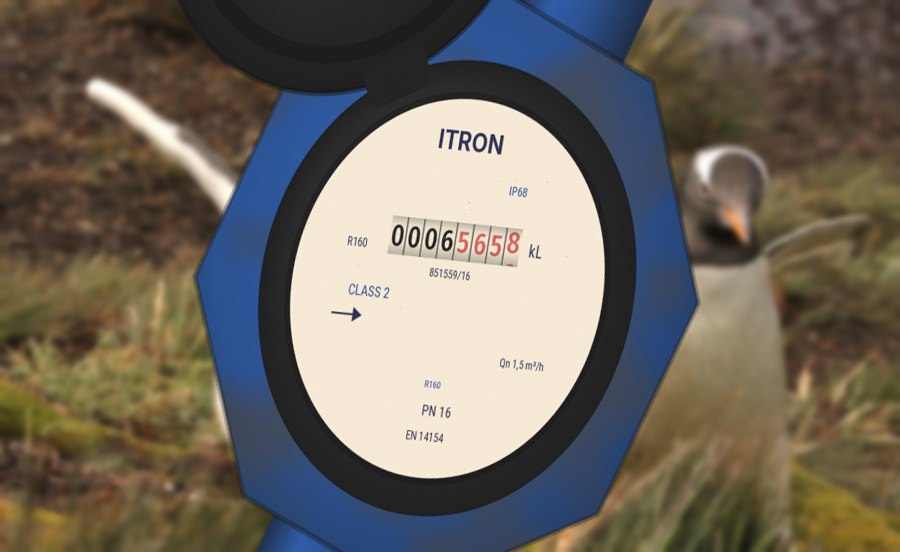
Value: 6.5658 kL
